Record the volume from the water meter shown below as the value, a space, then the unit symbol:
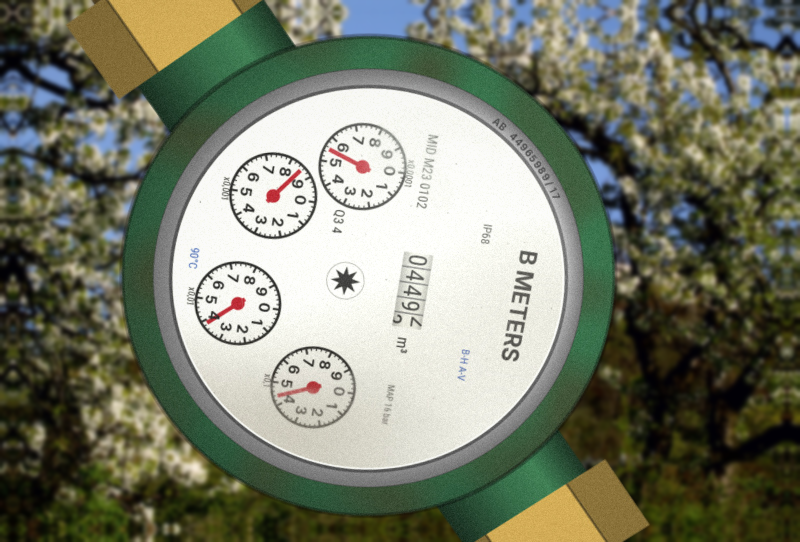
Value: 4492.4385 m³
